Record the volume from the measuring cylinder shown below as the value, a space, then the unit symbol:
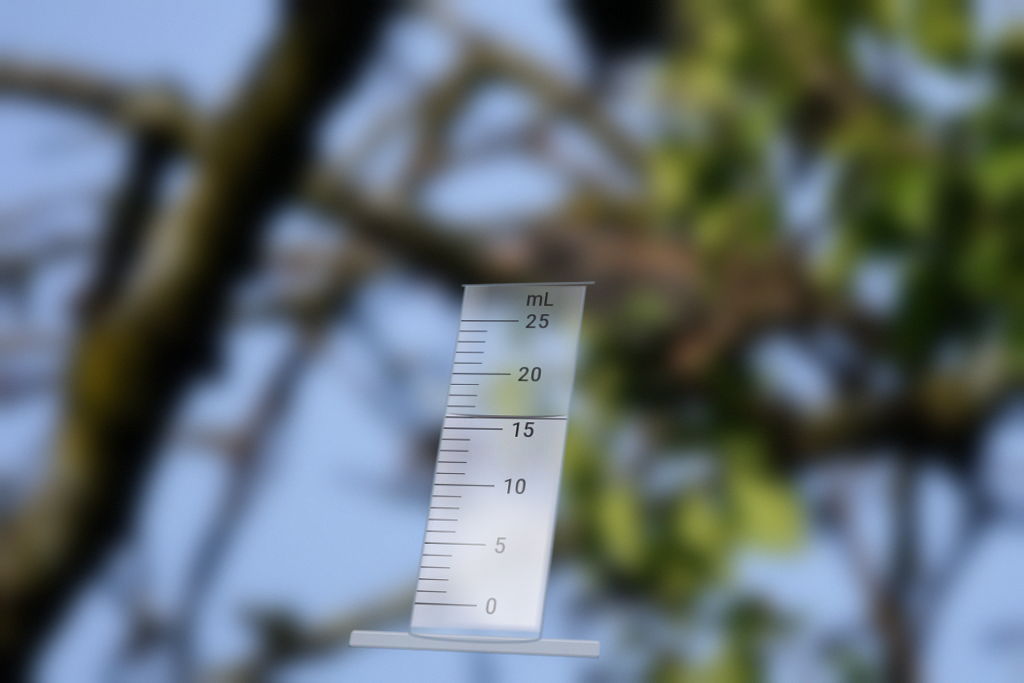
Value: 16 mL
